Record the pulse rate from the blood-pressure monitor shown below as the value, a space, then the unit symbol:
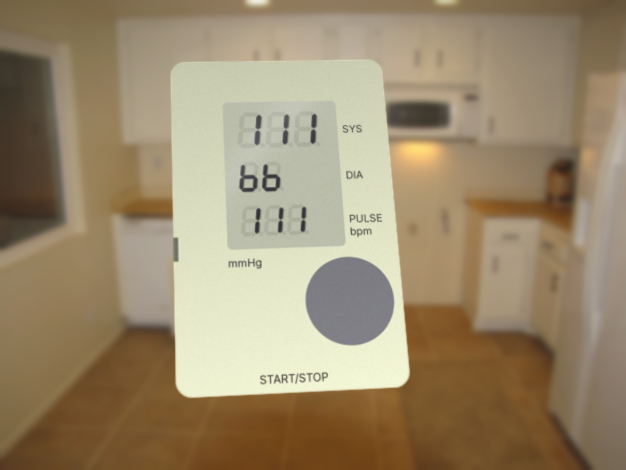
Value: 111 bpm
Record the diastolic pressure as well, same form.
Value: 66 mmHg
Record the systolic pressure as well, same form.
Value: 111 mmHg
